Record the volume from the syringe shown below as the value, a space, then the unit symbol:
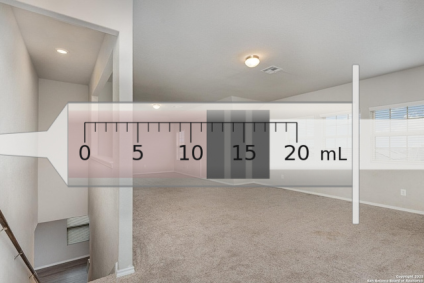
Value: 11.5 mL
